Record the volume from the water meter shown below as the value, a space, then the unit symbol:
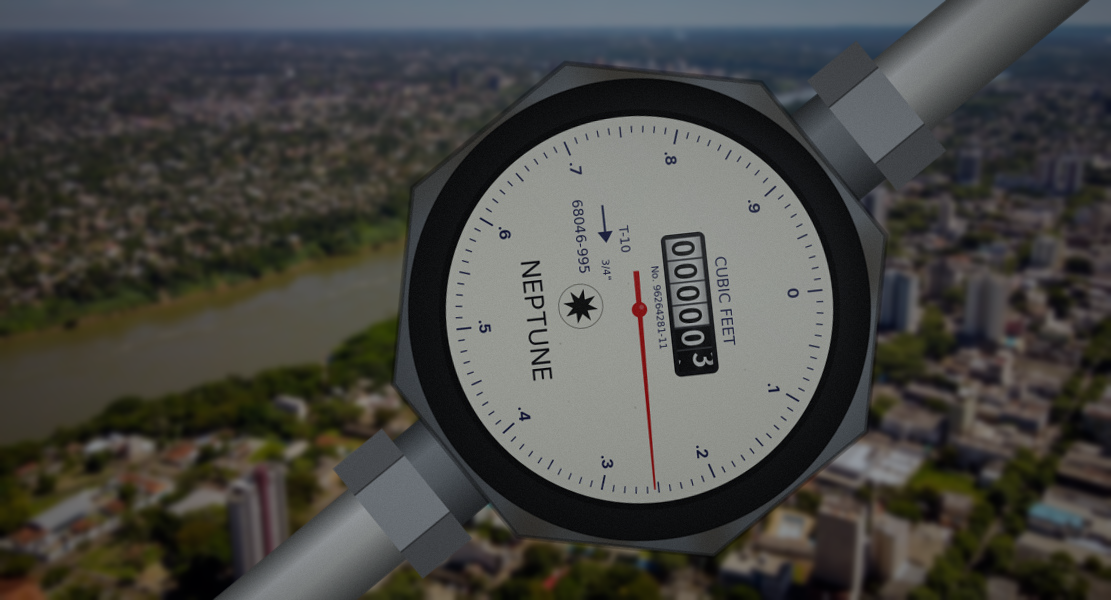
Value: 3.25 ft³
